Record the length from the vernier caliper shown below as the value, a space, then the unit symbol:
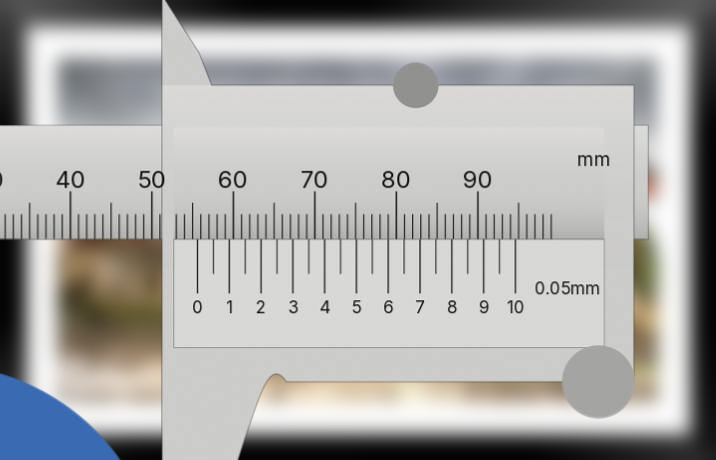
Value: 55.6 mm
